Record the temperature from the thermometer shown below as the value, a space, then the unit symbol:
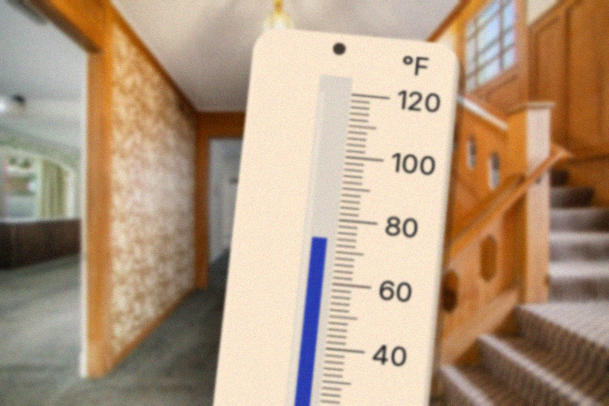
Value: 74 °F
